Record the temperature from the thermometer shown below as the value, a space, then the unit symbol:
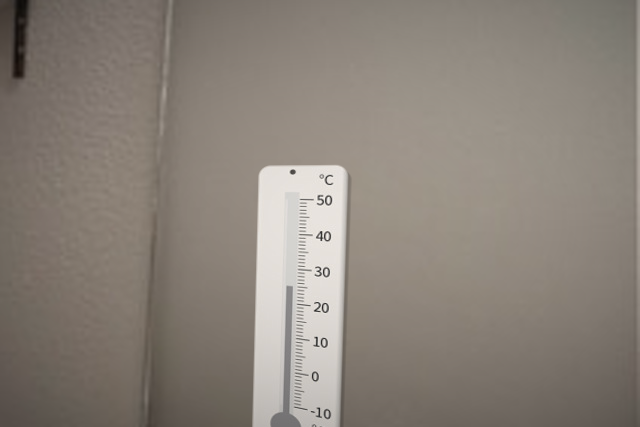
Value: 25 °C
